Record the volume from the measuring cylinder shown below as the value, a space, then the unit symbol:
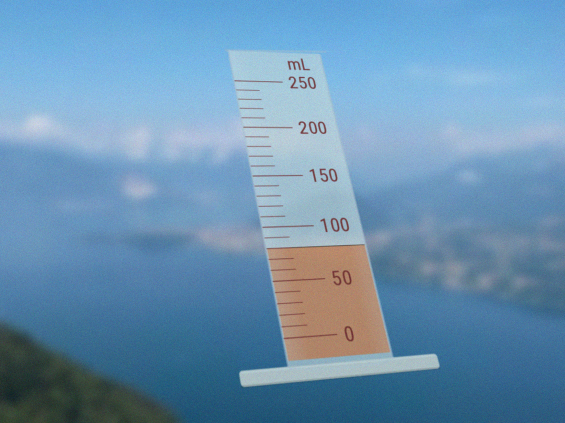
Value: 80 mL
